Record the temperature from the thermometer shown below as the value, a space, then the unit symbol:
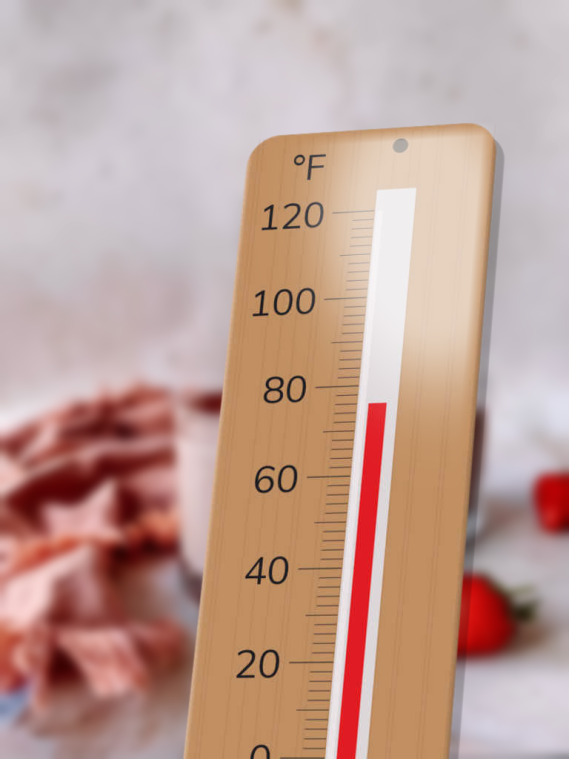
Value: 76 °F
